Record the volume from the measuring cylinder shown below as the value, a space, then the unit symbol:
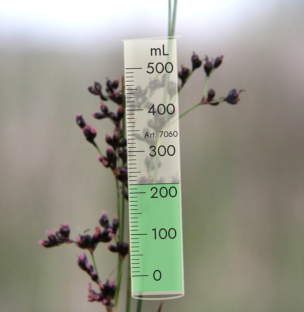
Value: 220 mL
